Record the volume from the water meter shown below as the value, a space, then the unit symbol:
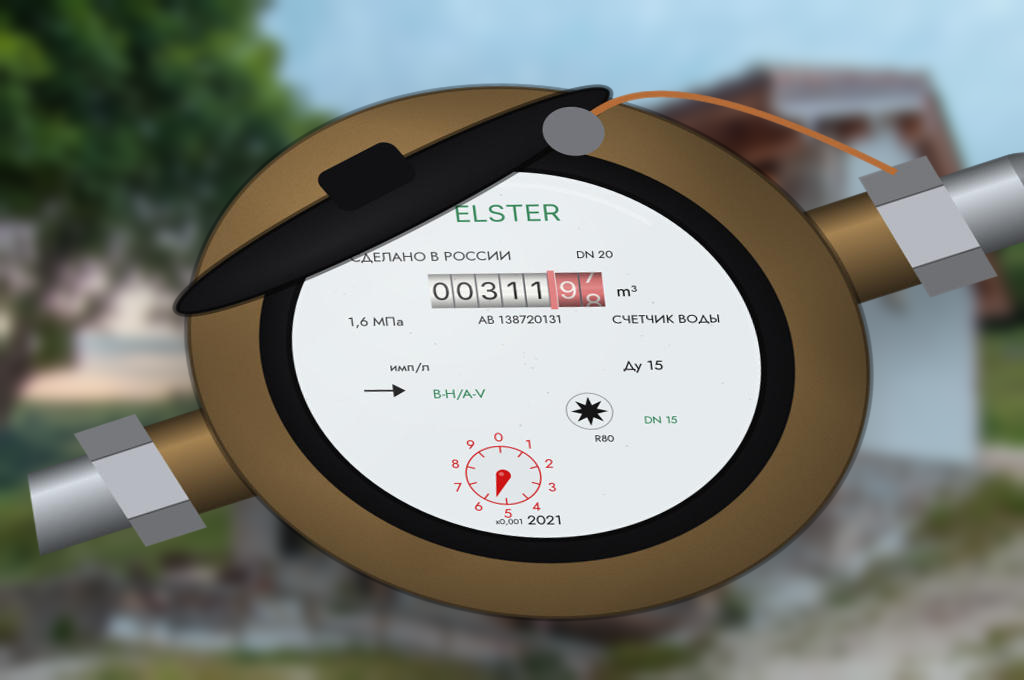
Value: 311.975 m³
